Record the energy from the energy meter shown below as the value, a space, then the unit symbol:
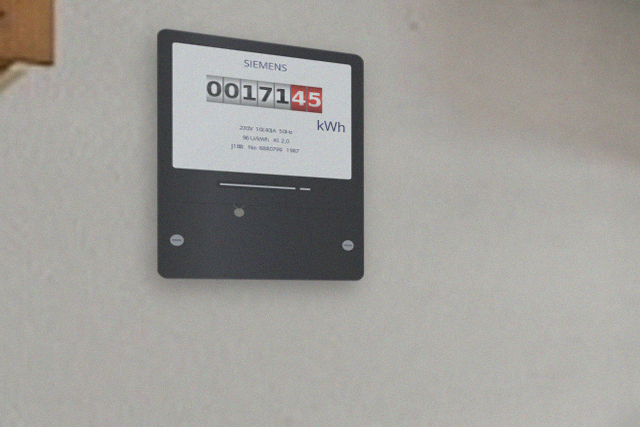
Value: 171.45 kWh
